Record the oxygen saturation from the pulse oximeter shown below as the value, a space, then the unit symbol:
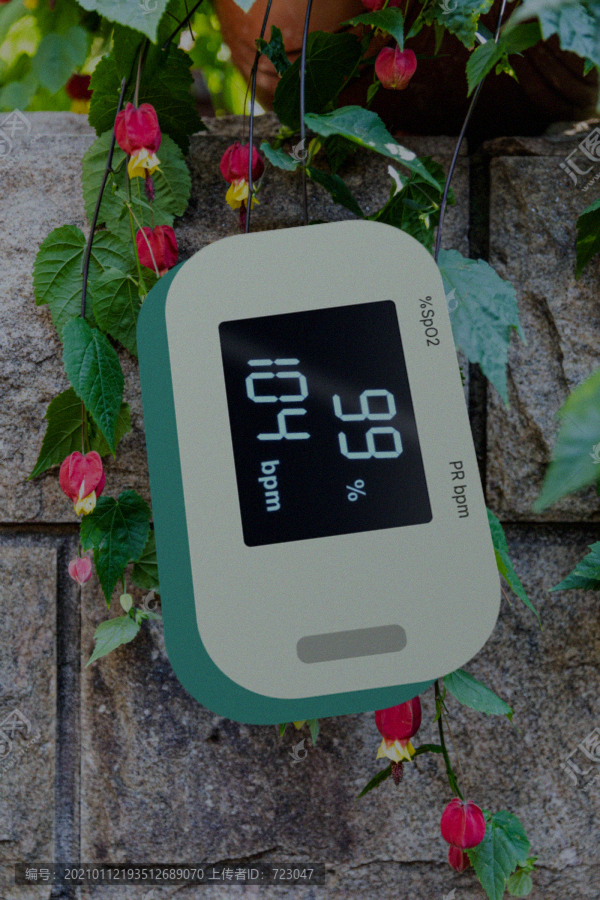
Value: 99 %
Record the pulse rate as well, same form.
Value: 104 bpm
